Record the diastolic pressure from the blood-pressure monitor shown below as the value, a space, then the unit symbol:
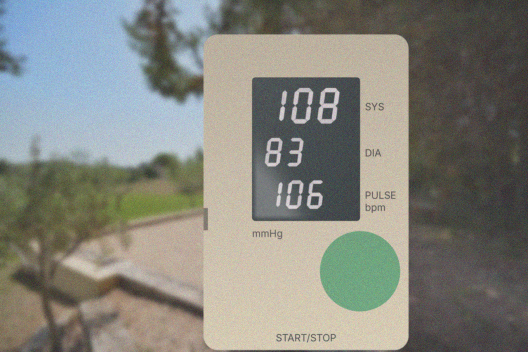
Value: 83 mmHg
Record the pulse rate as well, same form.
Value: 106 bpm
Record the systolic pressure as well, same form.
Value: 108 mmHg
